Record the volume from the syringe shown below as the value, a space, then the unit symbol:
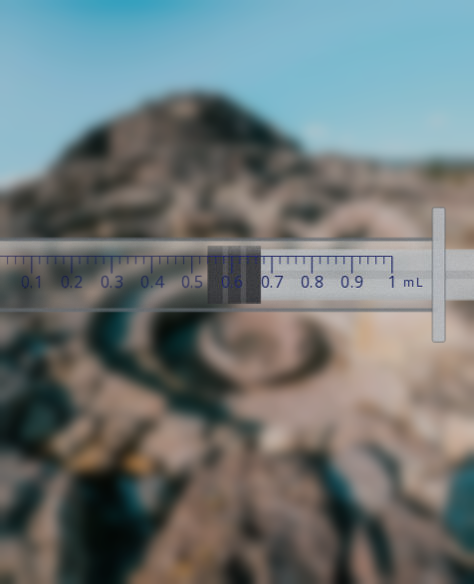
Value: 0.54 mL
